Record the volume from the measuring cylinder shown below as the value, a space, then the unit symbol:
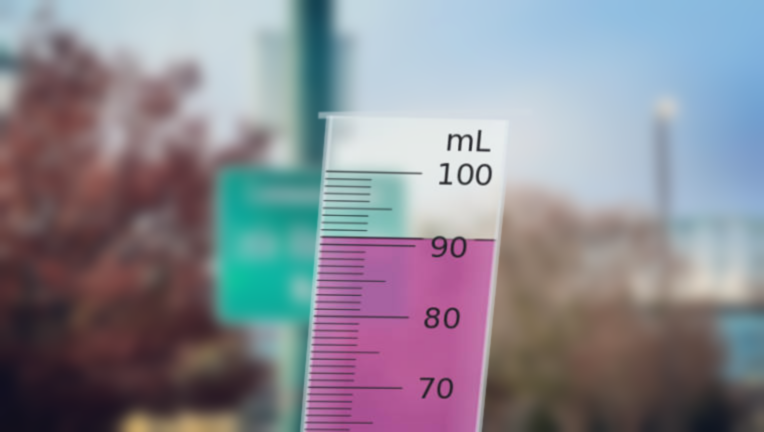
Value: 91 mL
